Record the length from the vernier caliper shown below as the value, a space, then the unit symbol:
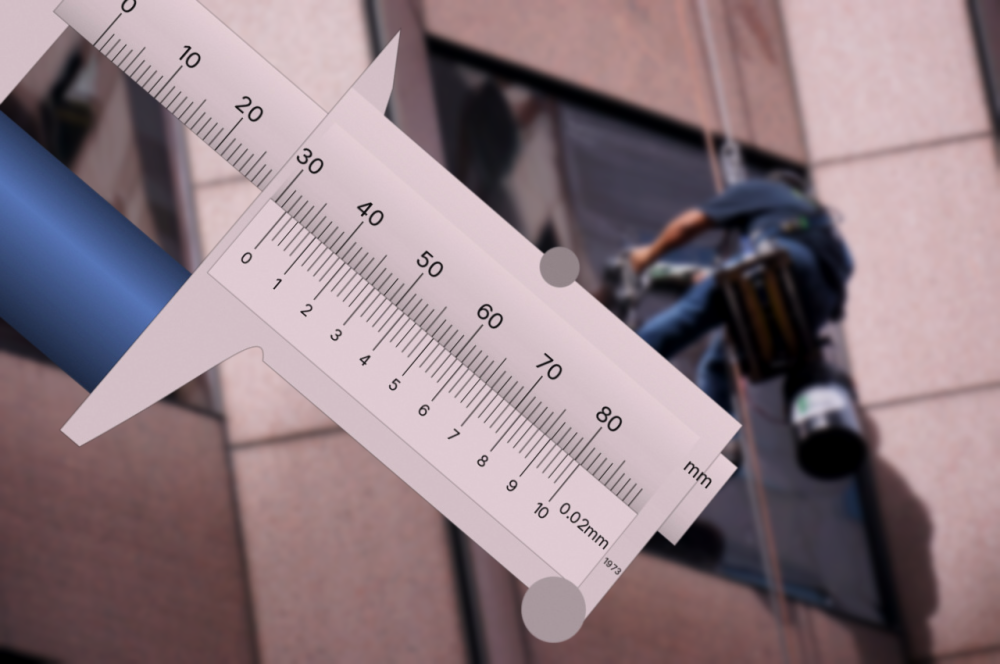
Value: 31.8 mm
